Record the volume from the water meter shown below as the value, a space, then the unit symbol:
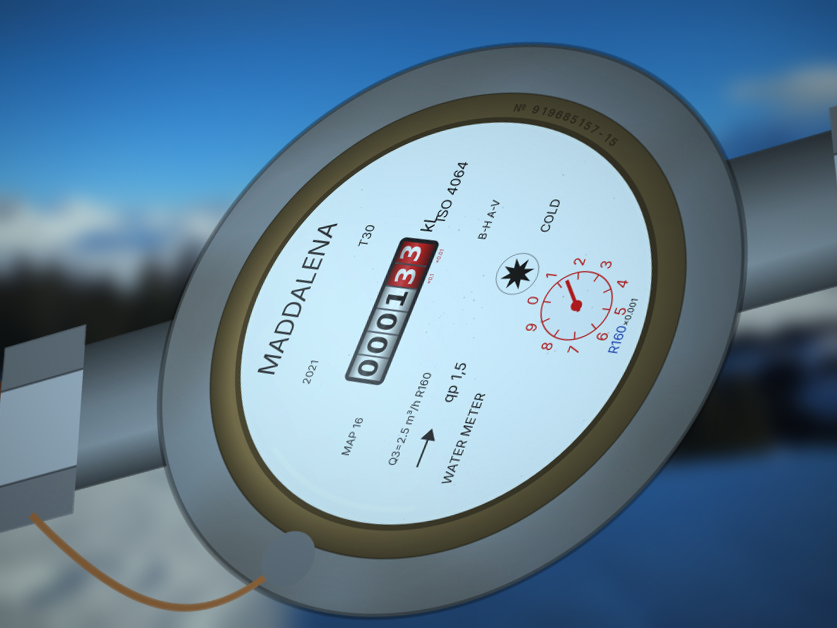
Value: 1.331 kL
